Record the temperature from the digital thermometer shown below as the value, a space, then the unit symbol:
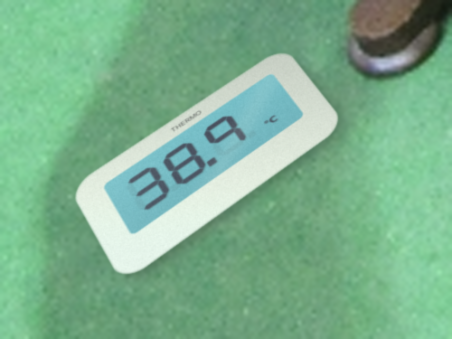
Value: 38.9 °C
